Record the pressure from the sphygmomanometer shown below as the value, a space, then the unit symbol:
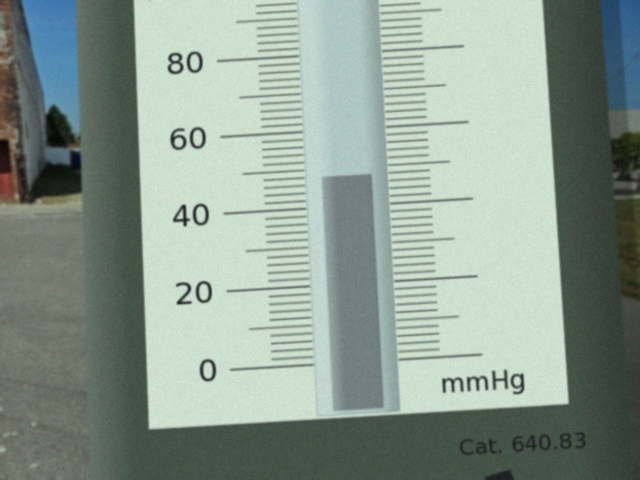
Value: 48 mmHg
